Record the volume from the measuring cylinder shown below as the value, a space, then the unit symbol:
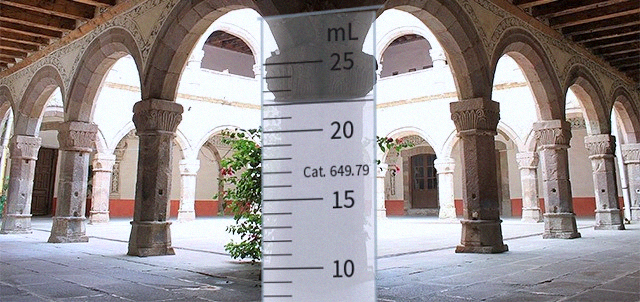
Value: 22 mL
